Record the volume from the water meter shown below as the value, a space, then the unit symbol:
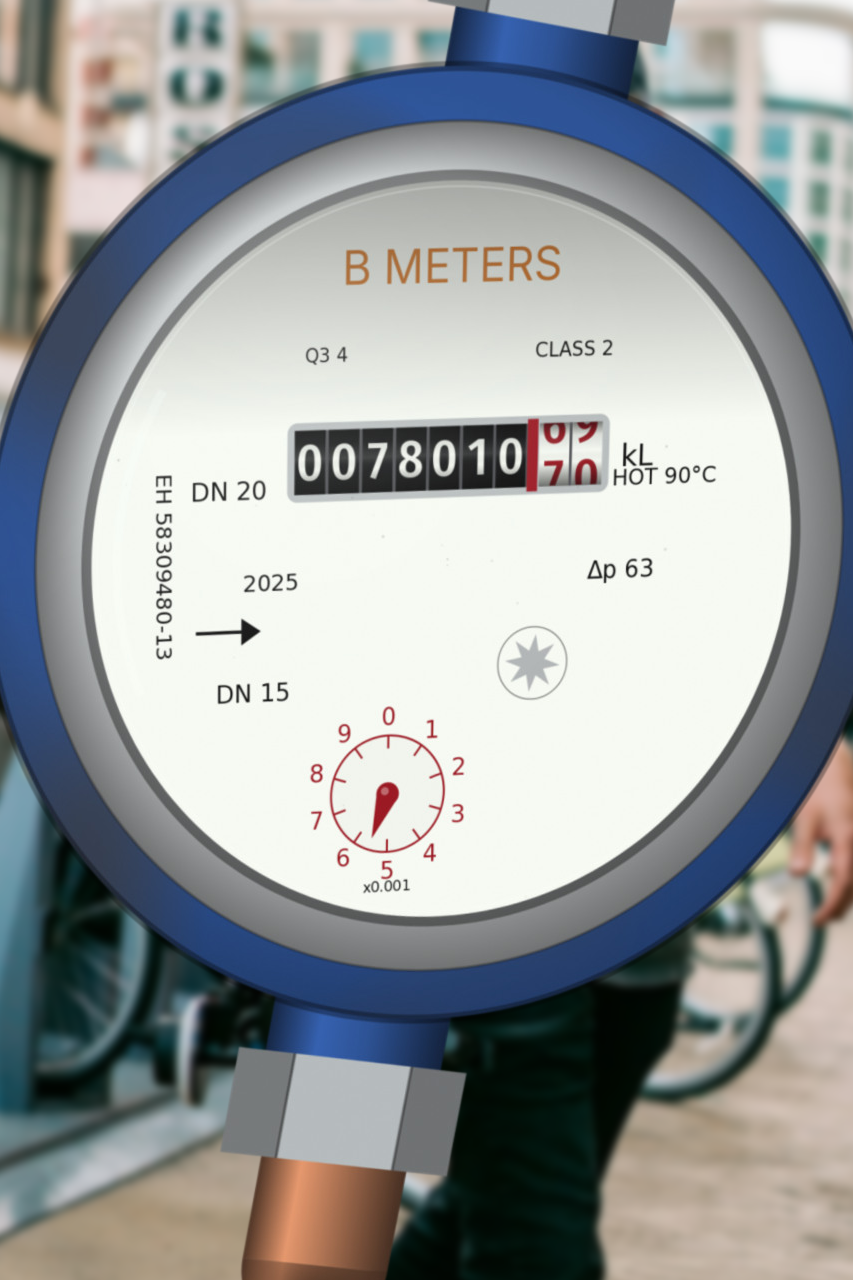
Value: 78010.695 kL
